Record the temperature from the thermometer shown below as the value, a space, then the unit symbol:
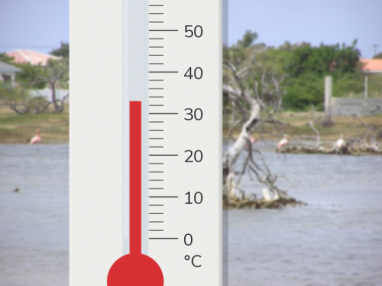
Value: 33 °C
